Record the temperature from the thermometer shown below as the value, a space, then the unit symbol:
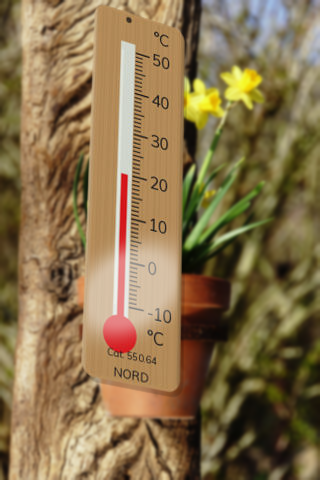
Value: 20 °C
